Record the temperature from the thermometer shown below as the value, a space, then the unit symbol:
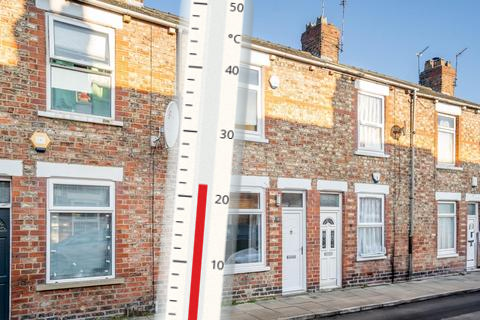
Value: 22 °C
